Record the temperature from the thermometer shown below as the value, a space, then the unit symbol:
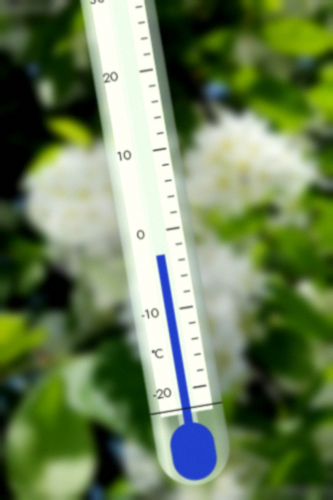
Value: -3 °C
